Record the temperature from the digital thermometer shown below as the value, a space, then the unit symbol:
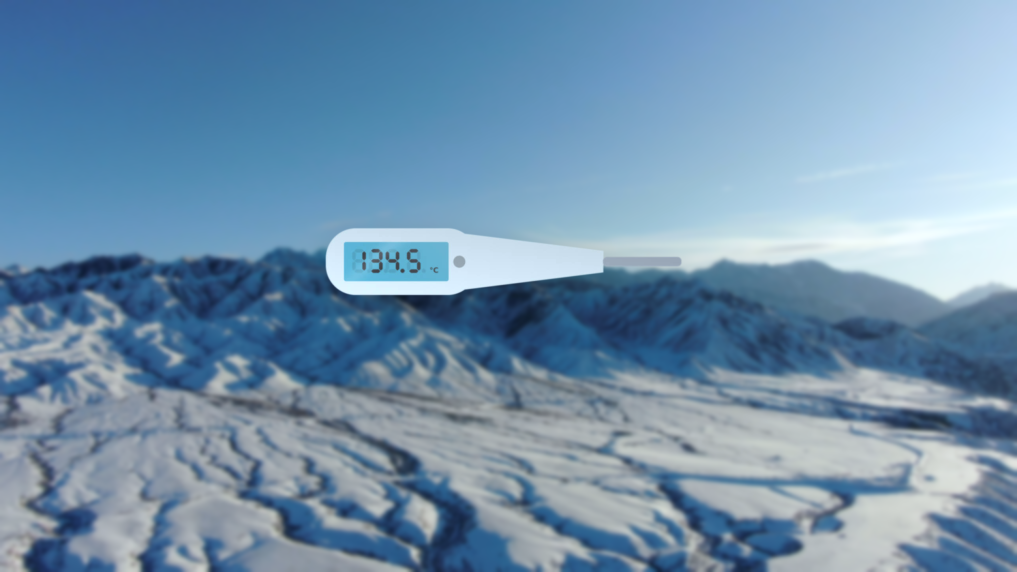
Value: 134.5 °C
